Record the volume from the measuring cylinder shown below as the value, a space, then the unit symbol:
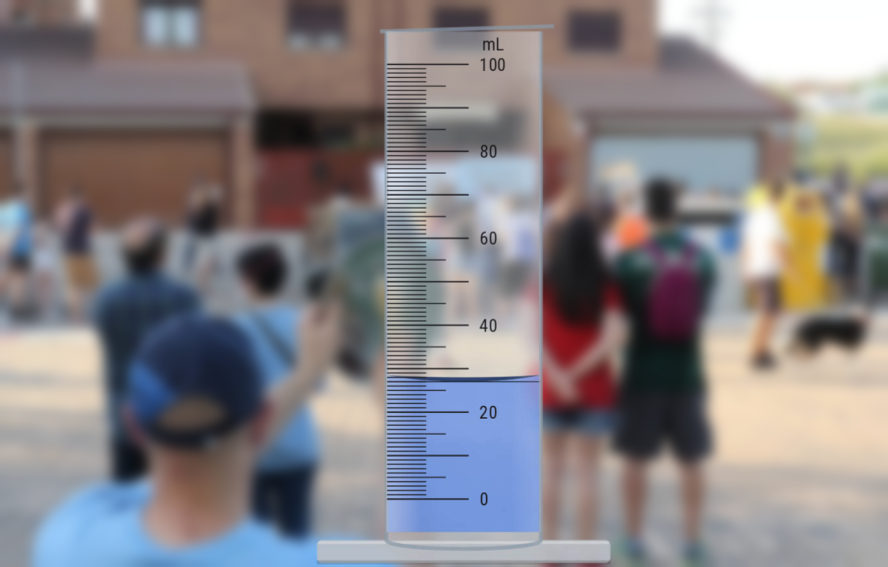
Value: 27 mL
